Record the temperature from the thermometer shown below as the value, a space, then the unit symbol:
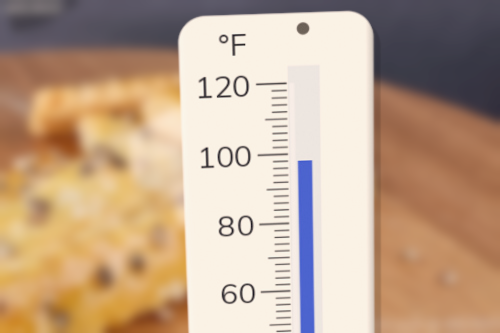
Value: 98 °F
